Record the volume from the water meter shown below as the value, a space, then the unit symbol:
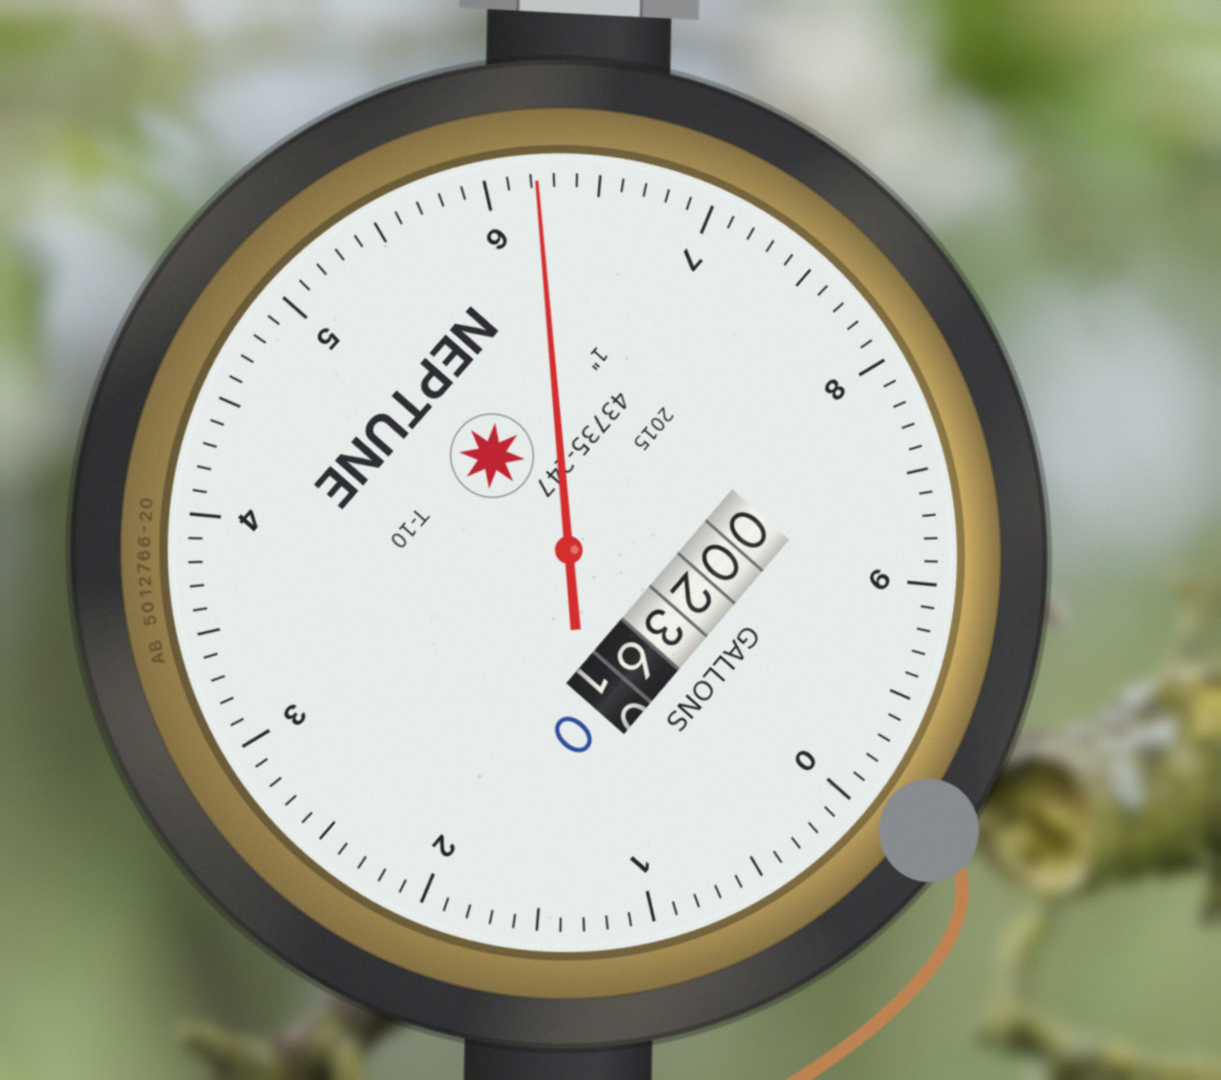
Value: 23606.2 gal
